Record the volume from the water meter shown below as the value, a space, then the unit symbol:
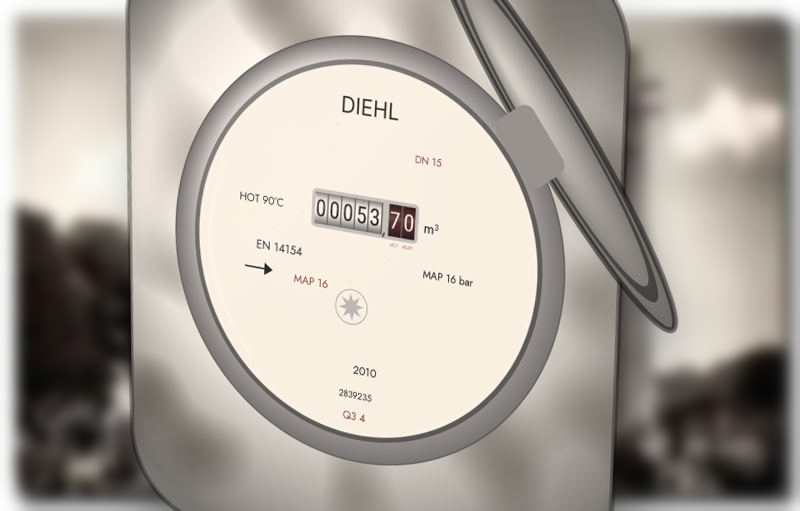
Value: 53.70 m³
